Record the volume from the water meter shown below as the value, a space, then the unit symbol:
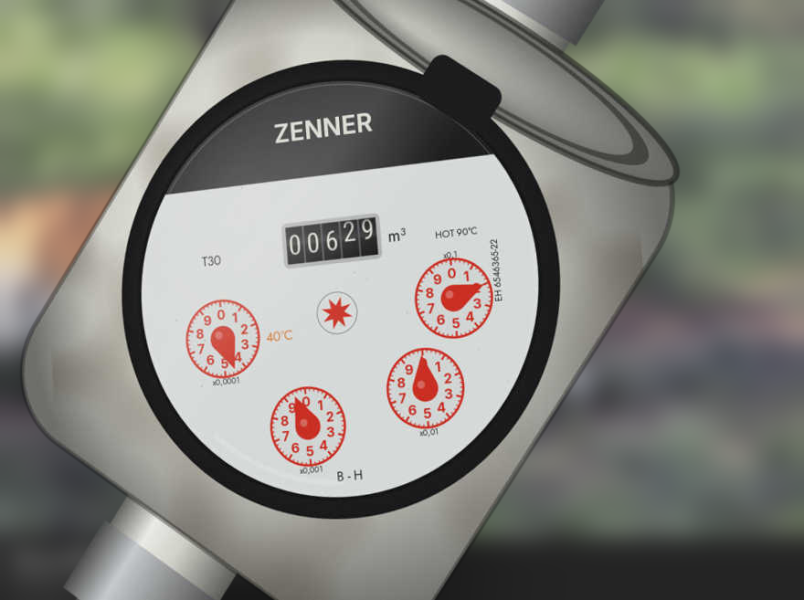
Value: 629.1994 m³
